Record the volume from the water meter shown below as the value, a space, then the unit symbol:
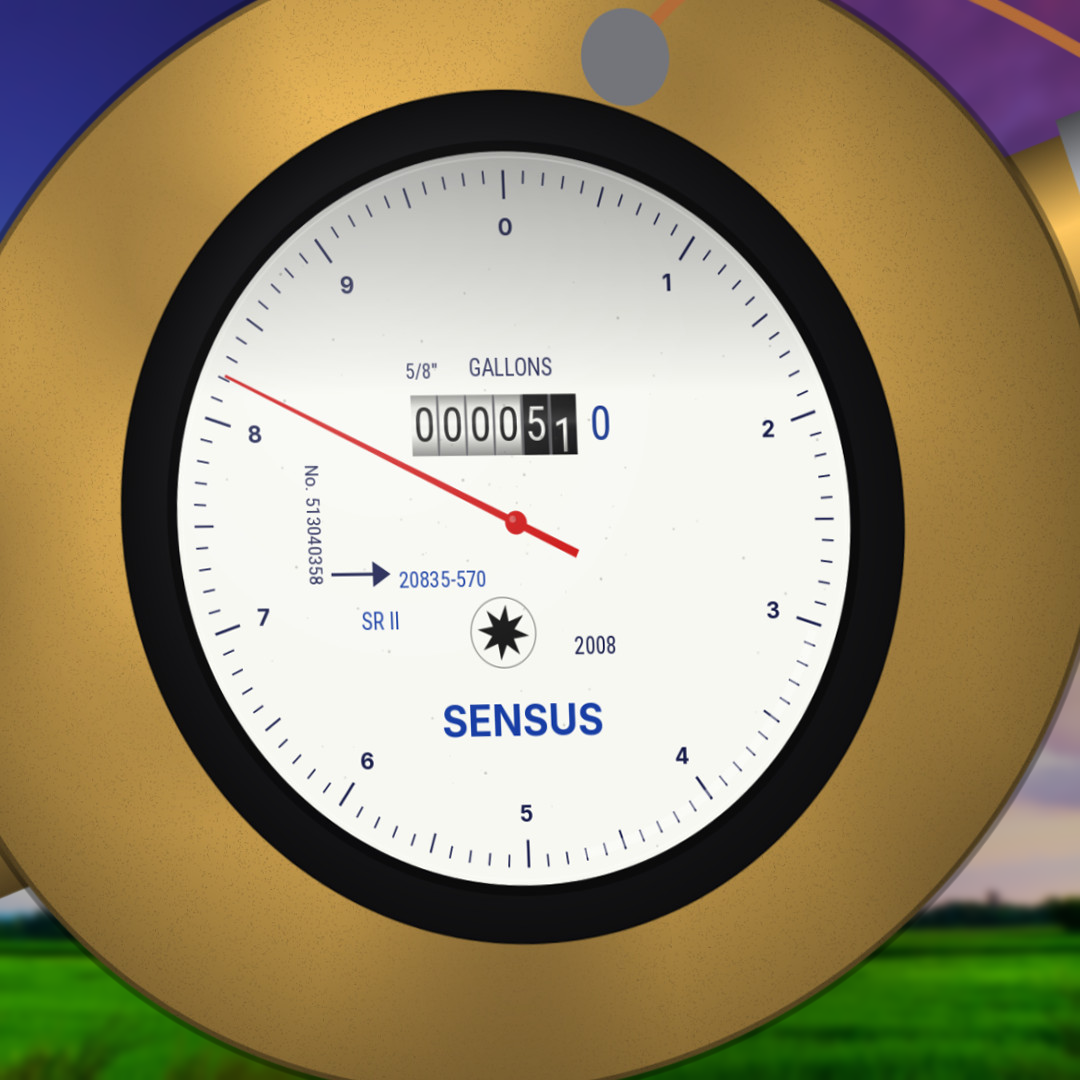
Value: 508.2 gal
